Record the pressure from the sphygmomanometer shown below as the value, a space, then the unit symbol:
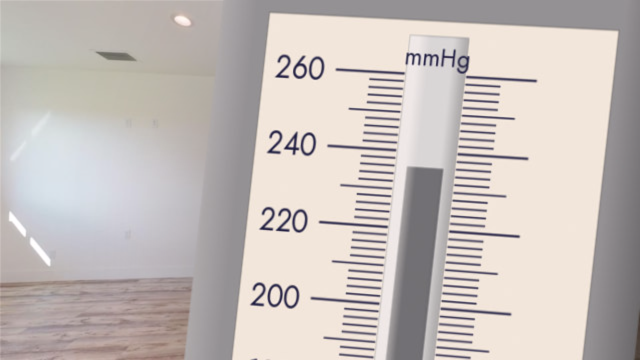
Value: 236 mmHg
